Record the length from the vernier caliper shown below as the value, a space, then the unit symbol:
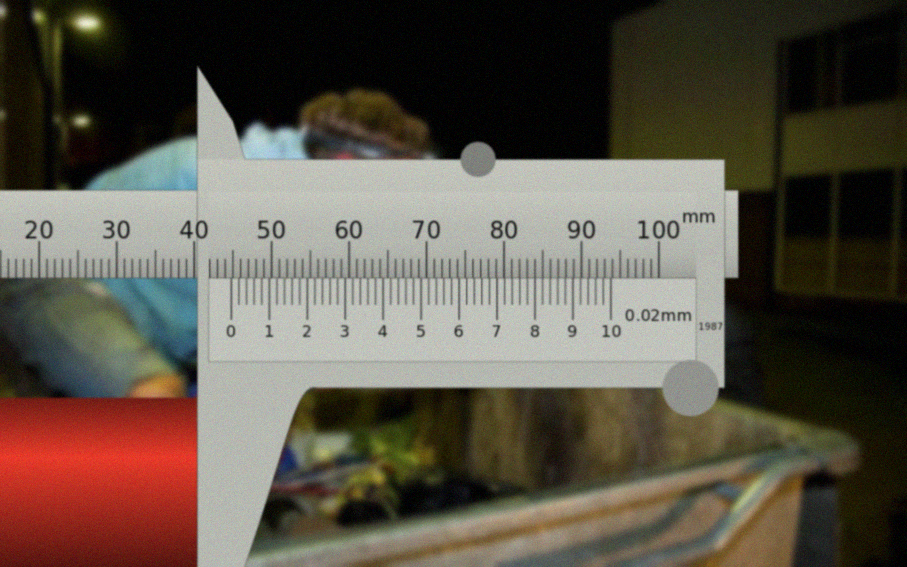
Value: 44.8 mm
